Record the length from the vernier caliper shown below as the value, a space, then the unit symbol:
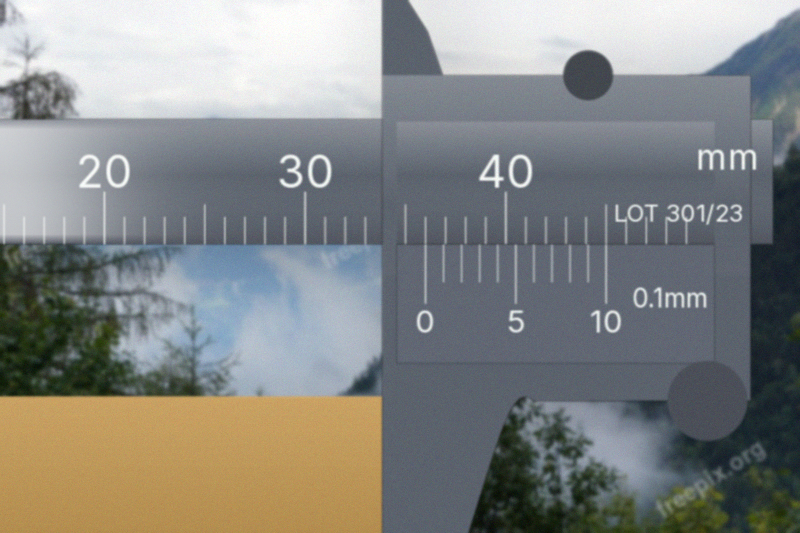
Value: 36.0 mm
